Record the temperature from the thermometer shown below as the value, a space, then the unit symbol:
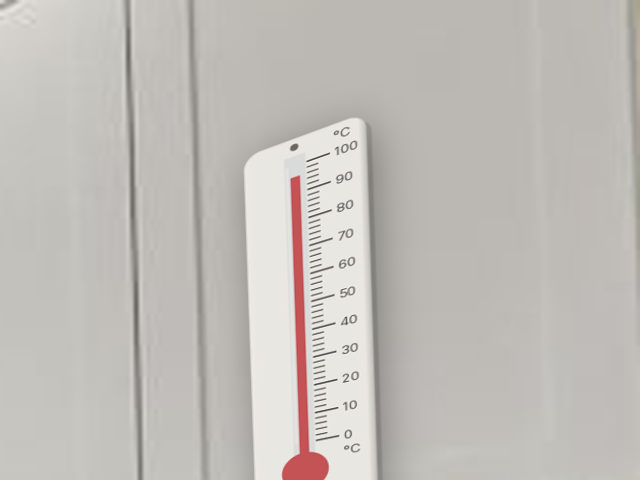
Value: 96 °C
